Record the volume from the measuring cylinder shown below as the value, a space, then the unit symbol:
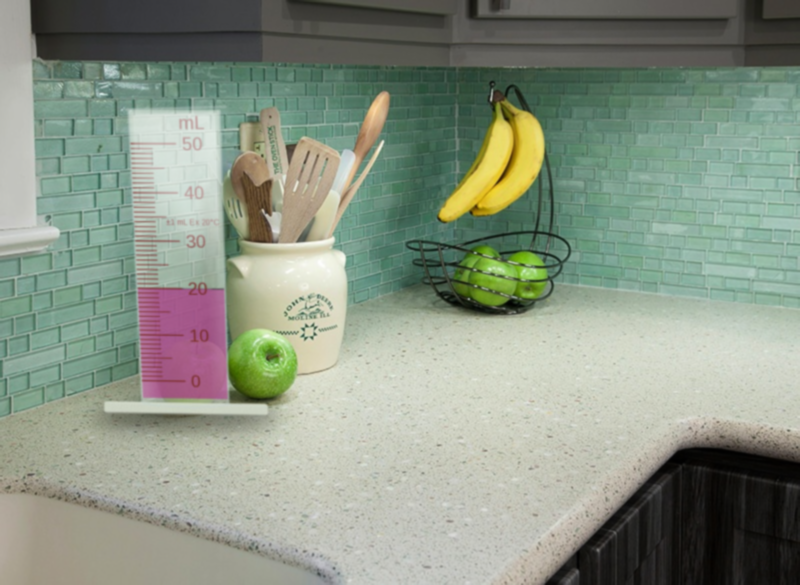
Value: 20 mL
